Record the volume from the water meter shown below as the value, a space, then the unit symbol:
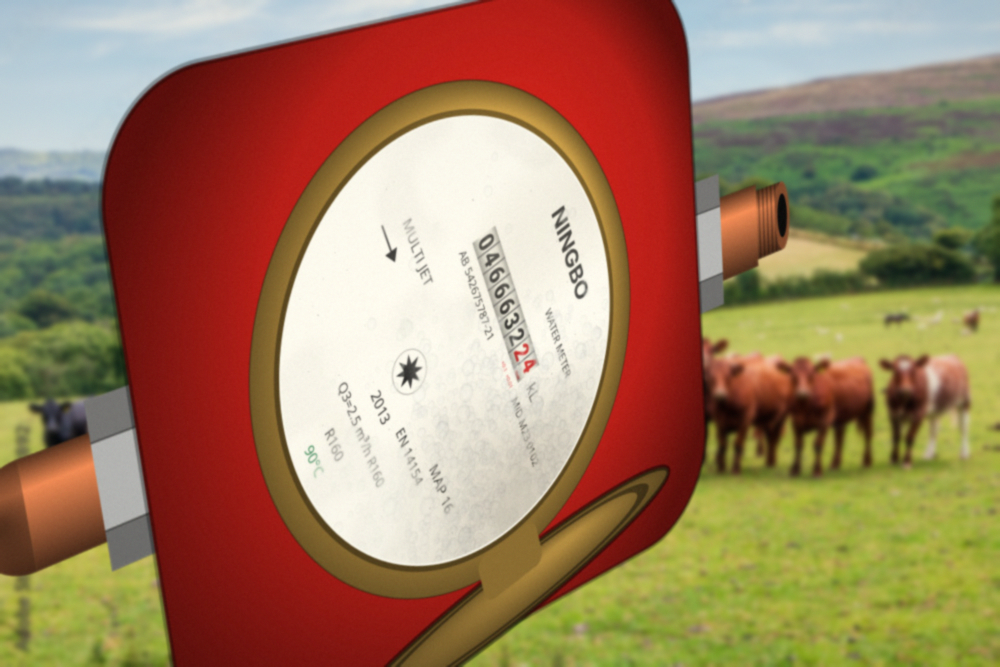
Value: 466632.24 kL
